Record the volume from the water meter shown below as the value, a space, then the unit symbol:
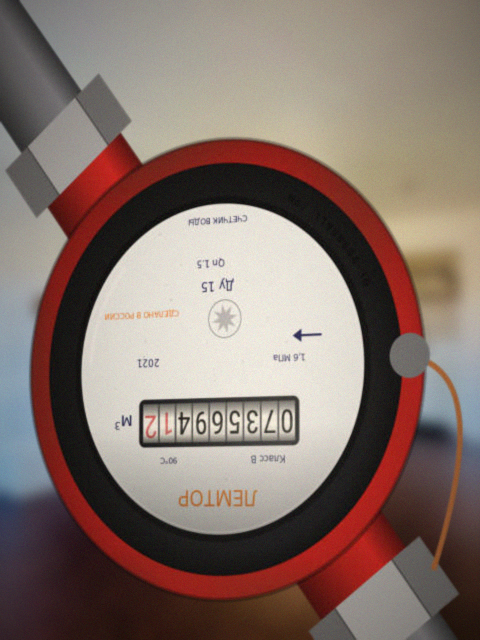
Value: 735694.12 m³
